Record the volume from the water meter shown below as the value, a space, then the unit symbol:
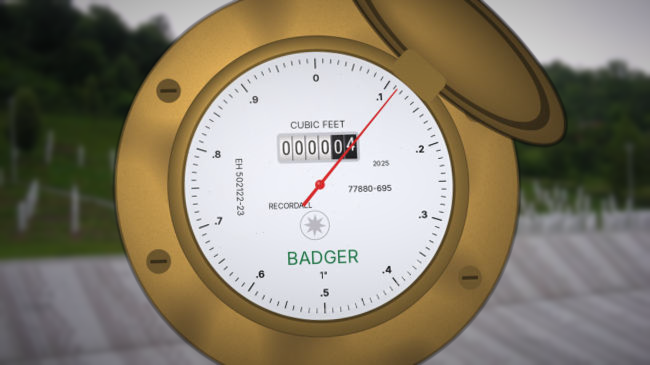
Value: 4.11 ft³
